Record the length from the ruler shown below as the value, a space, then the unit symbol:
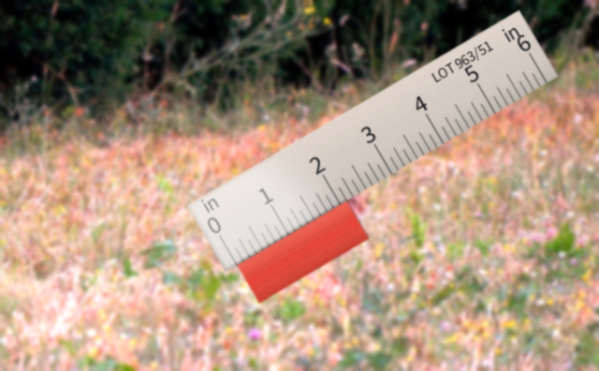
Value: 2.125 in
